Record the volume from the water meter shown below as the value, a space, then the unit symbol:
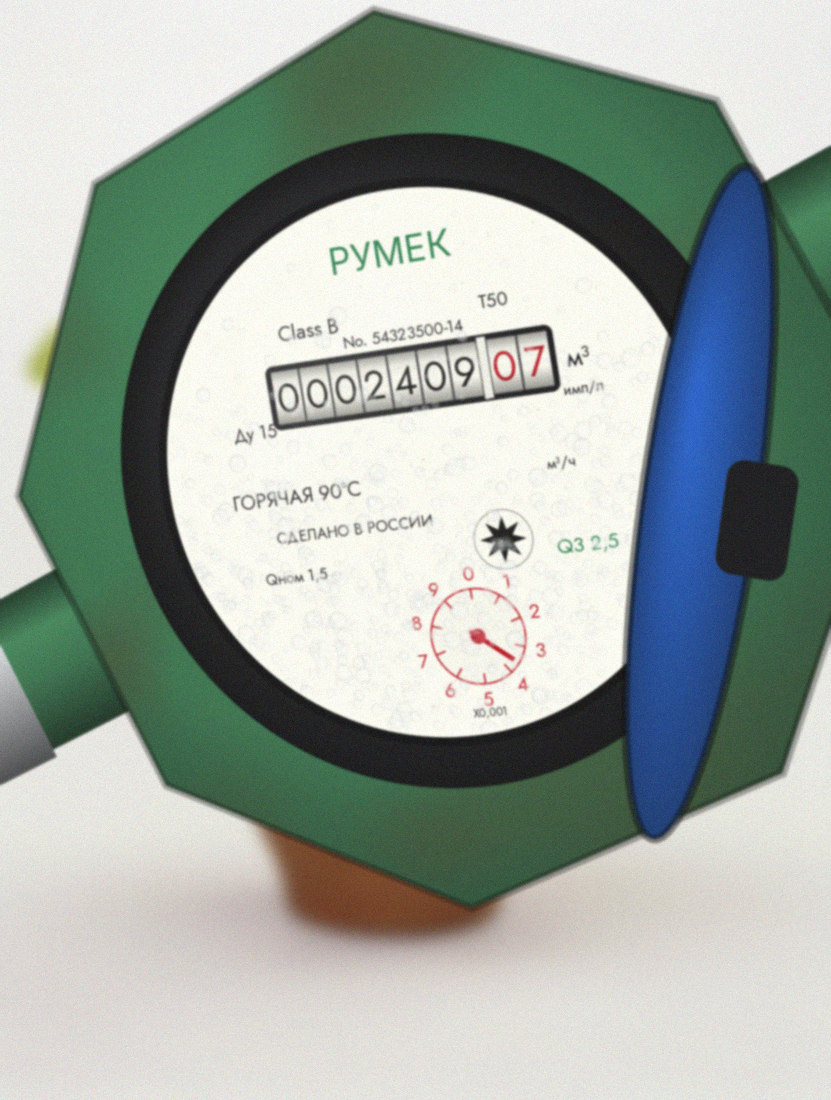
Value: 2409.073 m³
